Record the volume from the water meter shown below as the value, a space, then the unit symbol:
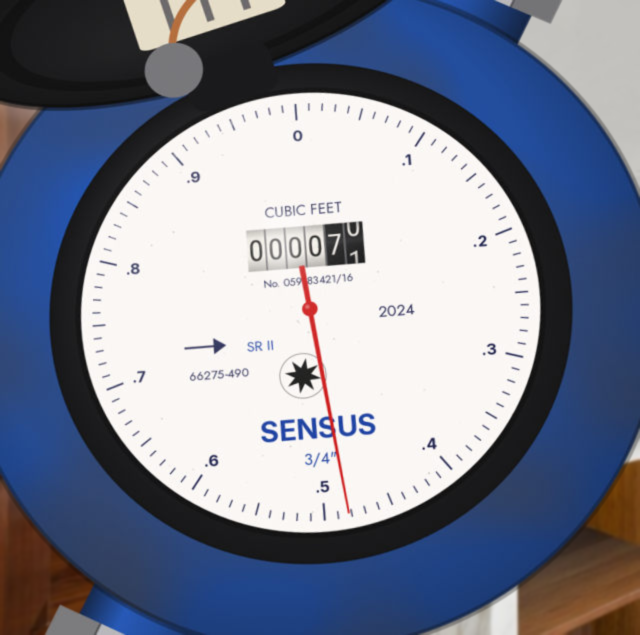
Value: 70.48 ft³
